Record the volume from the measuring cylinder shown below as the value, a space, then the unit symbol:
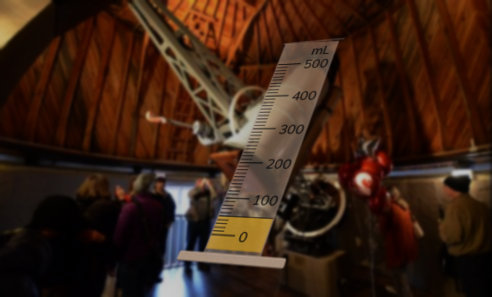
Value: 50 mL
